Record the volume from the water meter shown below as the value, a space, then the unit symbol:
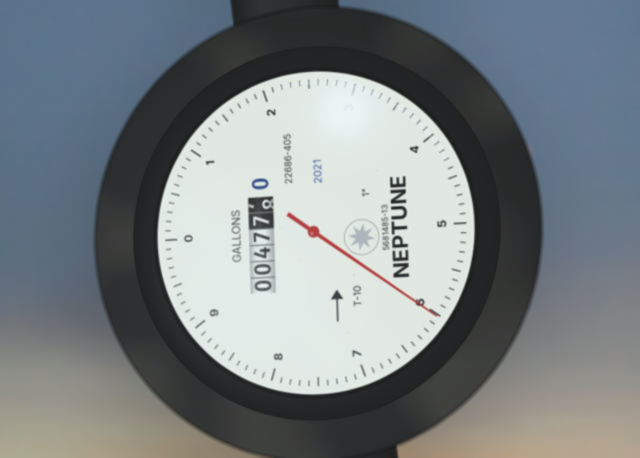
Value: 47776.0 gal
